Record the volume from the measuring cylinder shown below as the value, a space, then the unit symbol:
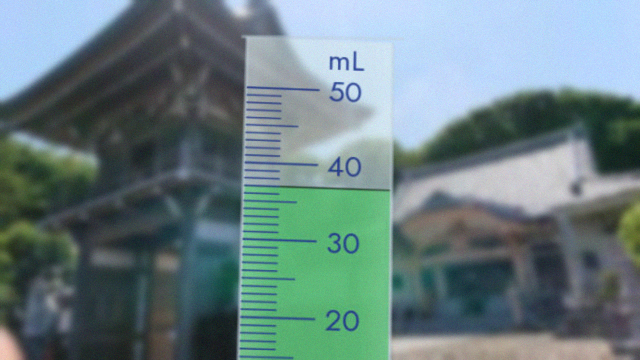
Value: 37 mL
